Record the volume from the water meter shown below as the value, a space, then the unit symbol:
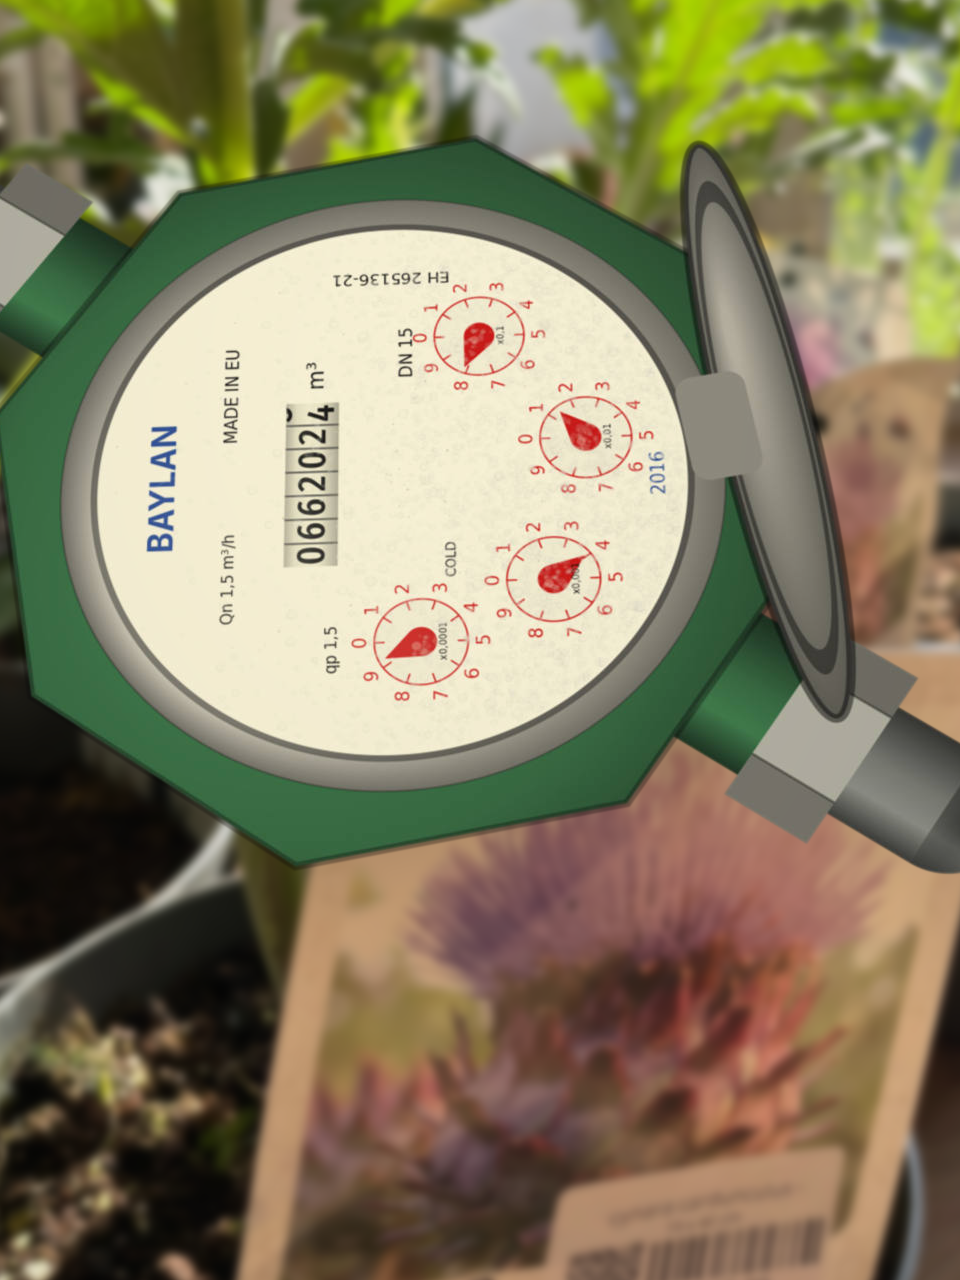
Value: 662023.8139 m³
